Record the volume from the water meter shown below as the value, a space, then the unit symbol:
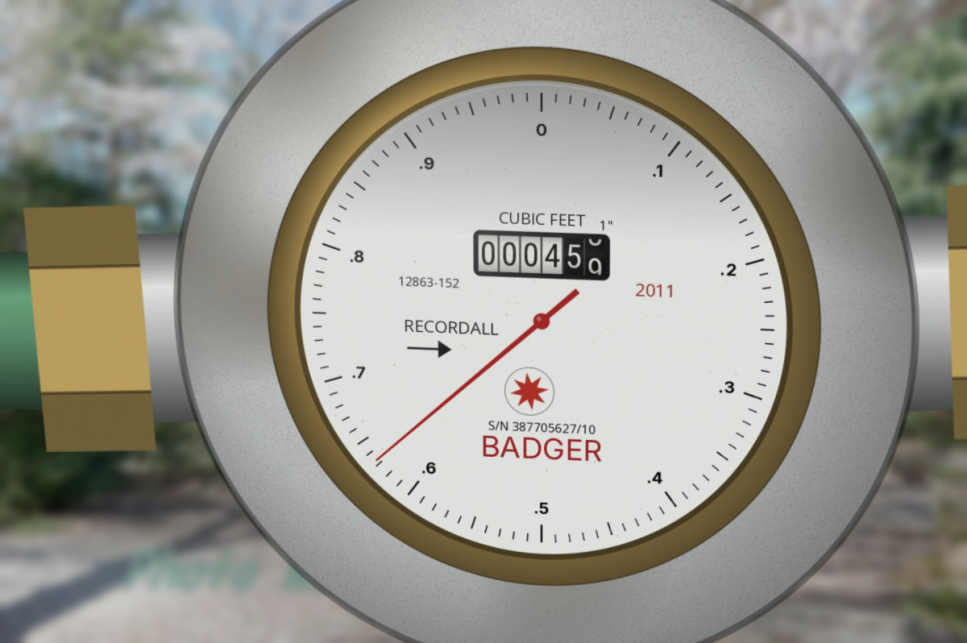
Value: 458.63 ft³
